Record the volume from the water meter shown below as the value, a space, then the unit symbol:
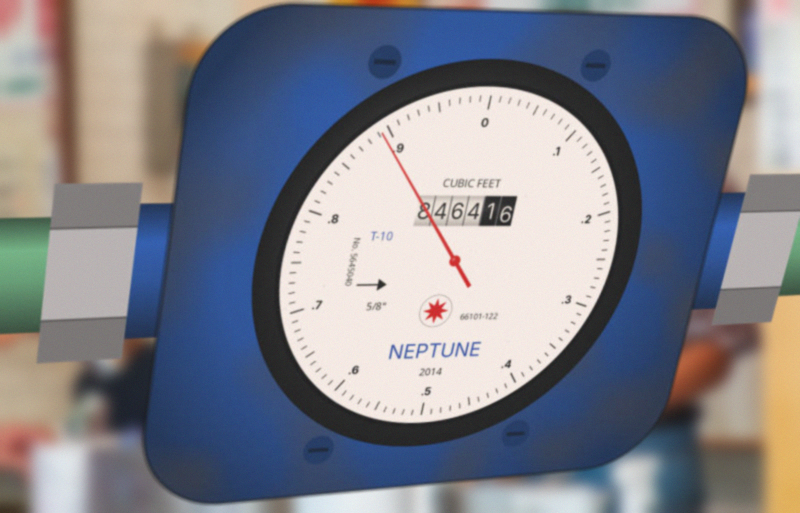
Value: 846415.89 ft³
